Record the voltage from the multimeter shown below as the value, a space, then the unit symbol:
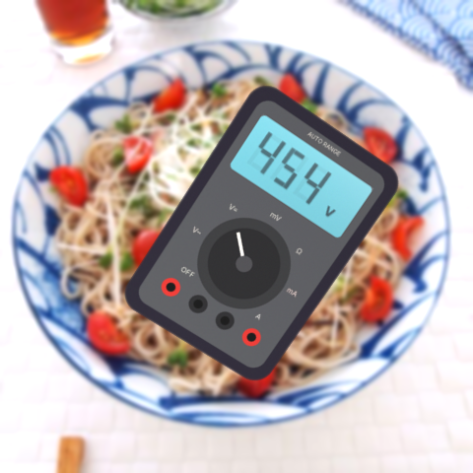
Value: 454 V
